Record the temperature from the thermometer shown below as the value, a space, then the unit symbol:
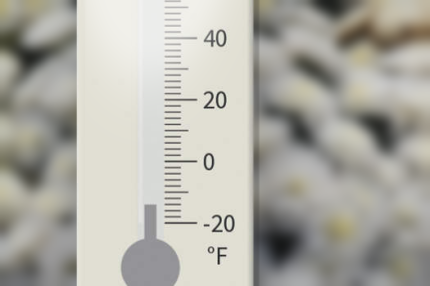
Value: -14 °F
